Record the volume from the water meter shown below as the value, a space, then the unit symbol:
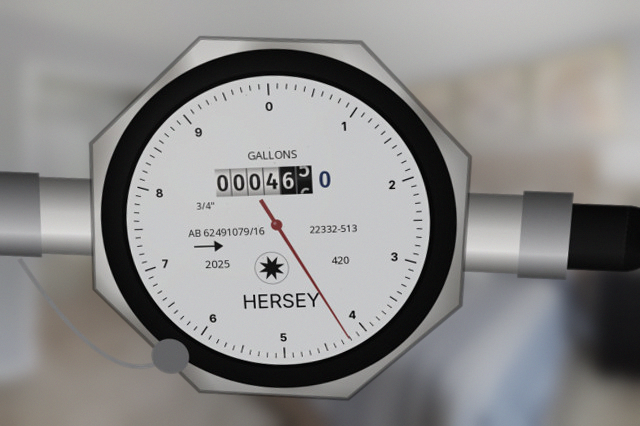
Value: 4654.2 gal
